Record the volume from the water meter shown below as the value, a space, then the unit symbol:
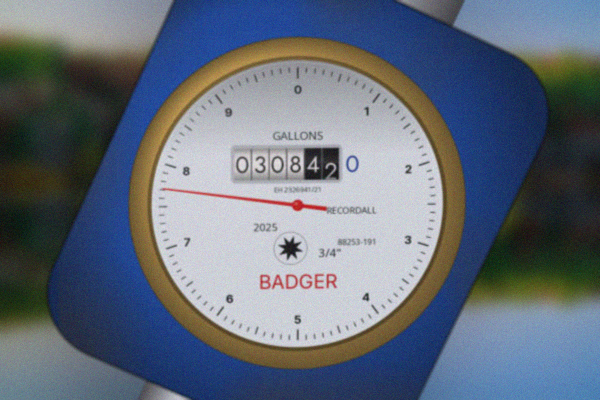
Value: 308417.7 gal
